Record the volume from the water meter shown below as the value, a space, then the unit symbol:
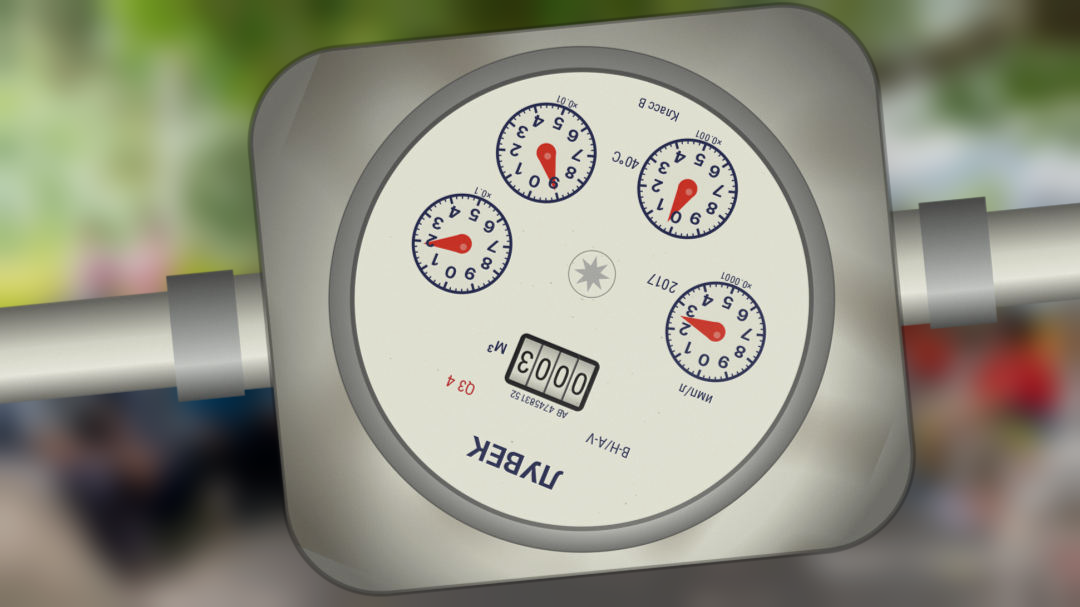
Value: 3.1902 m³
